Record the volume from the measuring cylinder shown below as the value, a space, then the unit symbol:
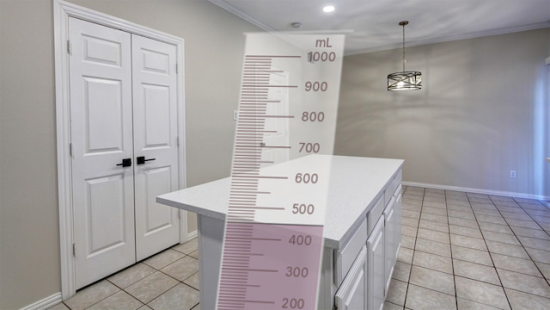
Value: 450 mL
